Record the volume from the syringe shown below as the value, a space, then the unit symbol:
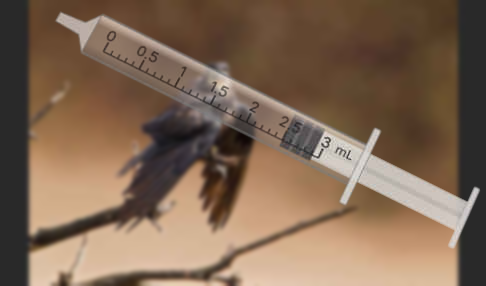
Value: 2.5 mL
